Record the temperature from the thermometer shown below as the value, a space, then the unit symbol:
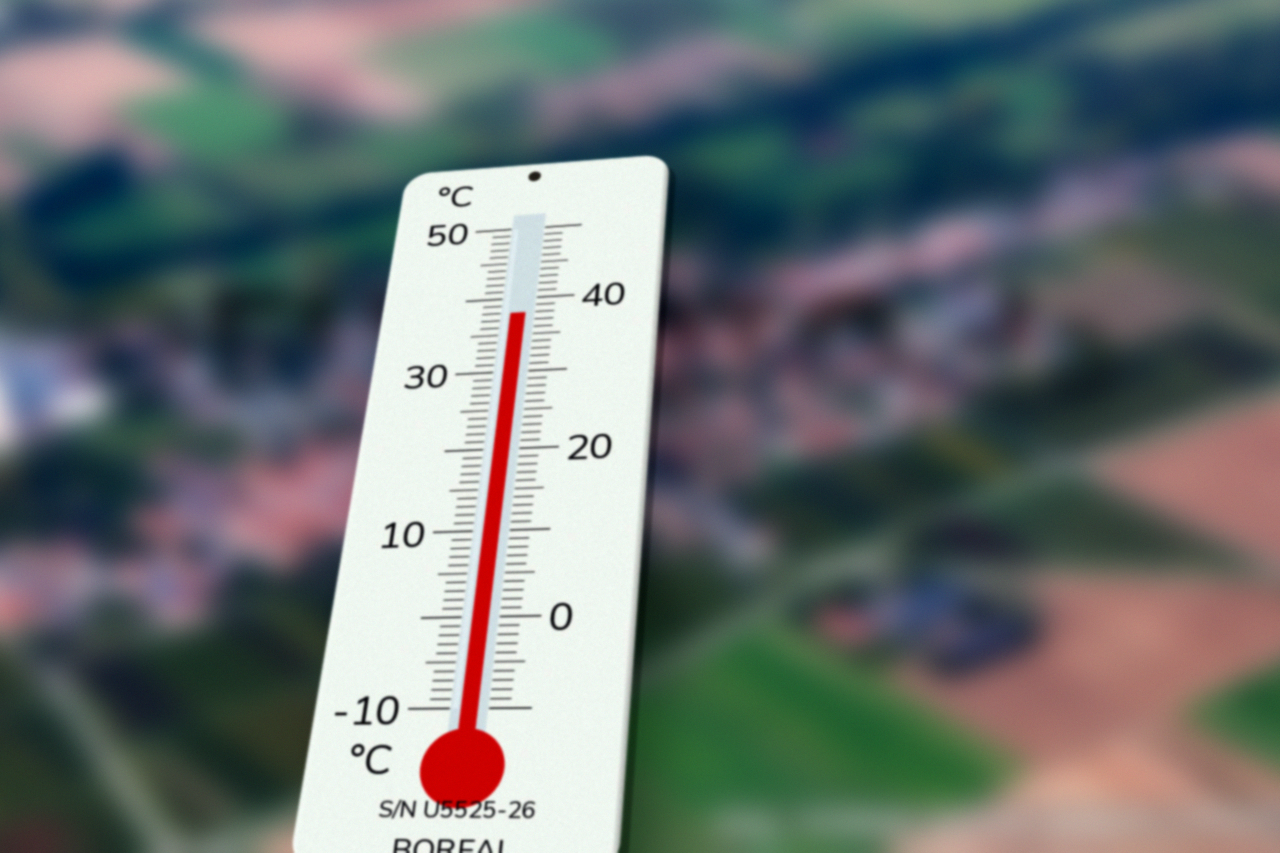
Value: 38 °C
